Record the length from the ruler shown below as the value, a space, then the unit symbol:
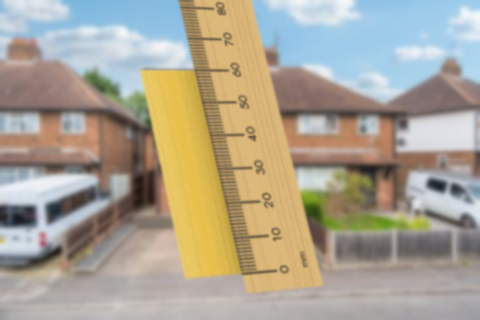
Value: 60 mm
